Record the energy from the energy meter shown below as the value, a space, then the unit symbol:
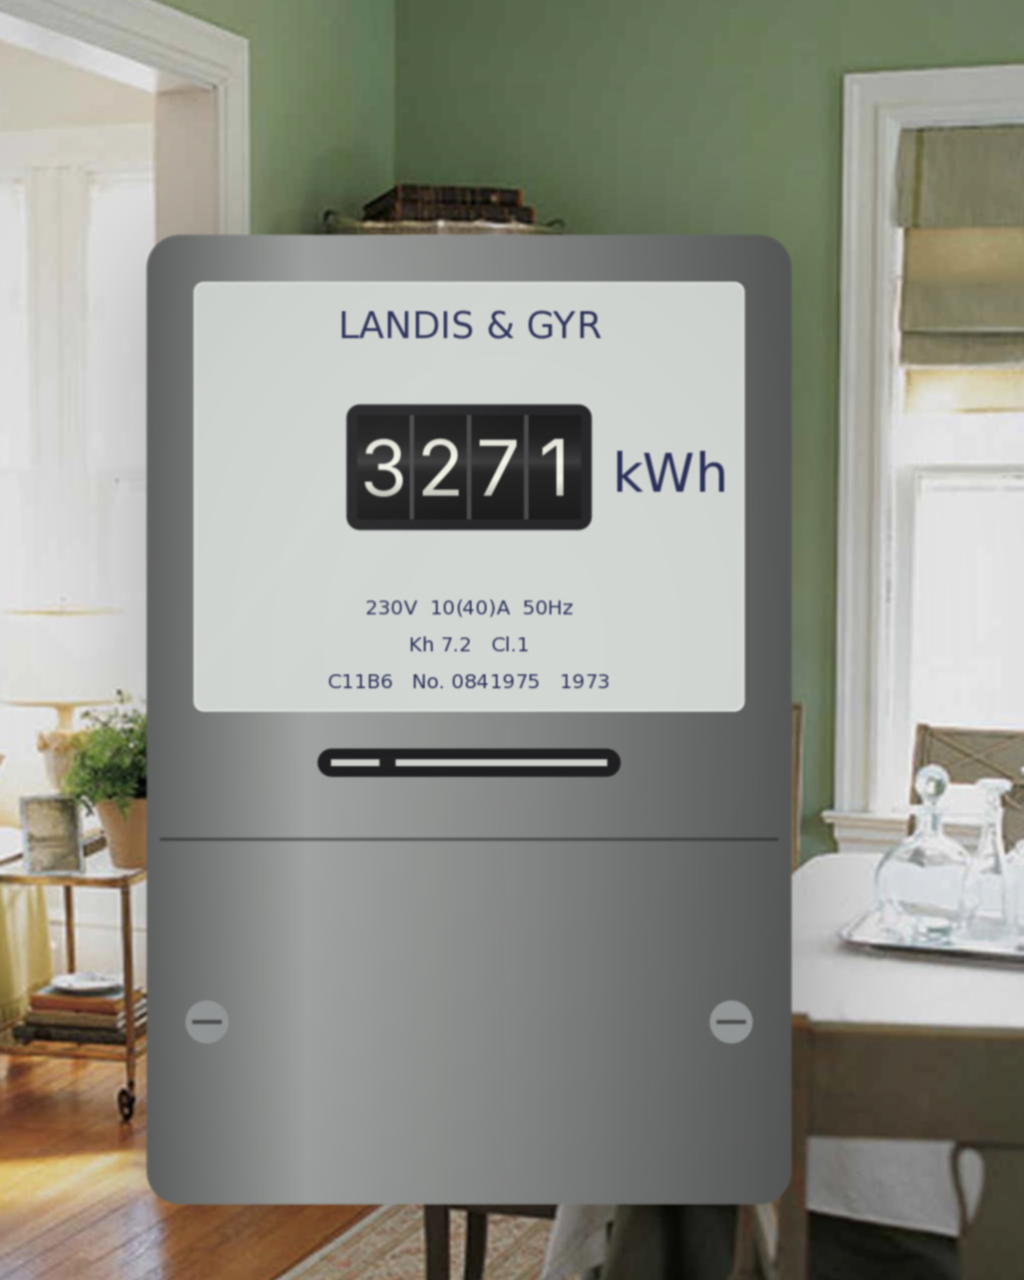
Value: 3271 kWh
